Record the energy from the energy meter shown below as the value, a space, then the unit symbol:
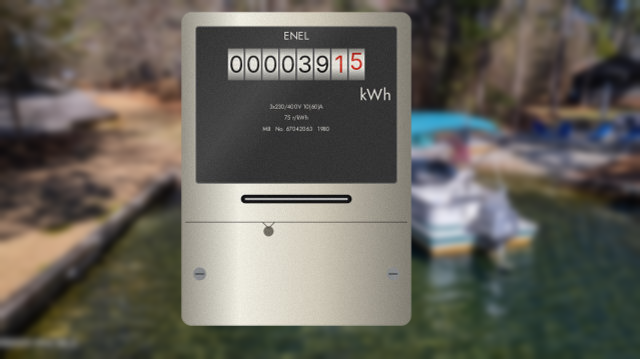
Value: 39.15 kWh
